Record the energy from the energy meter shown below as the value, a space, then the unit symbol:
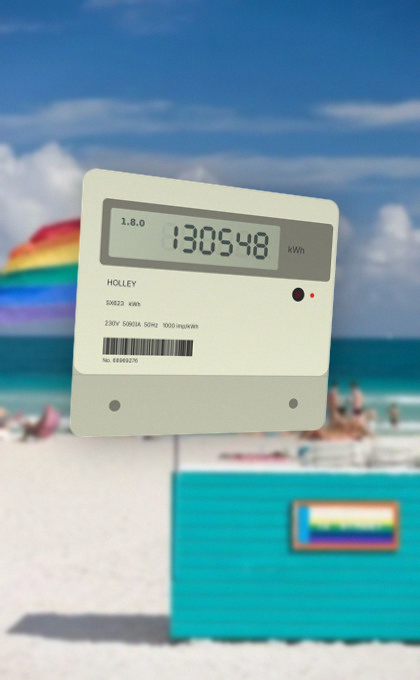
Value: 130548 kWh
